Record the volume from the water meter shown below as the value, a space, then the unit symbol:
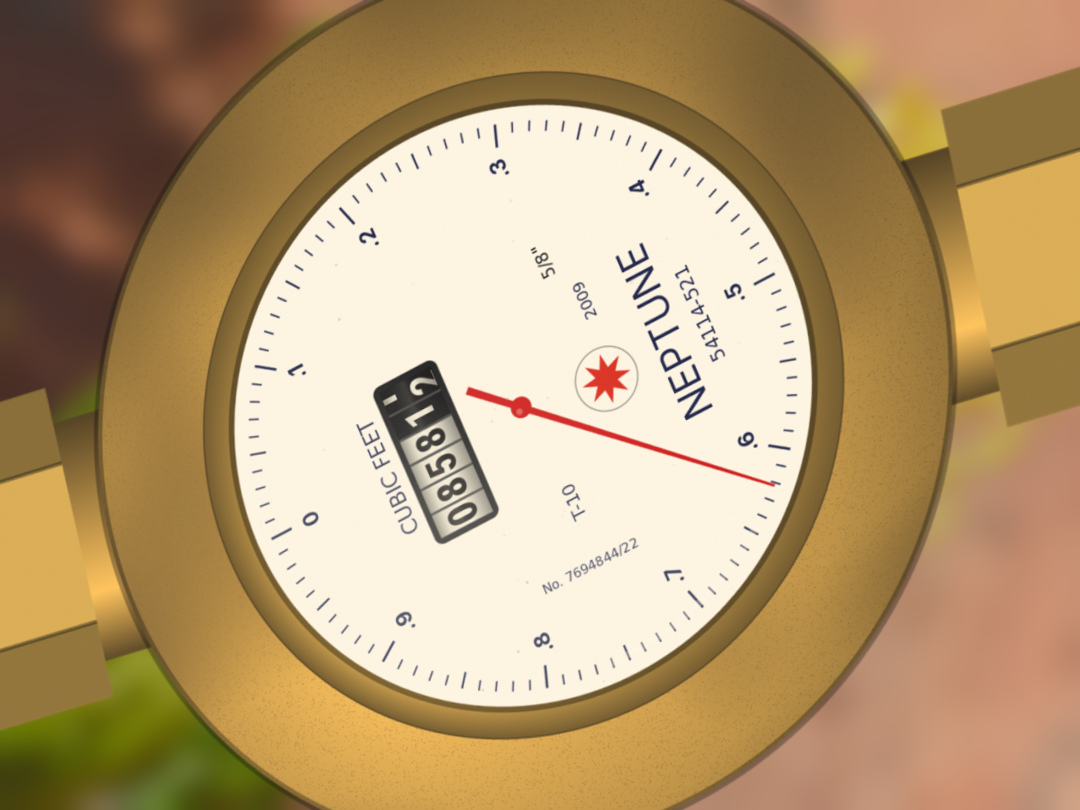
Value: 85811.62 ft³
